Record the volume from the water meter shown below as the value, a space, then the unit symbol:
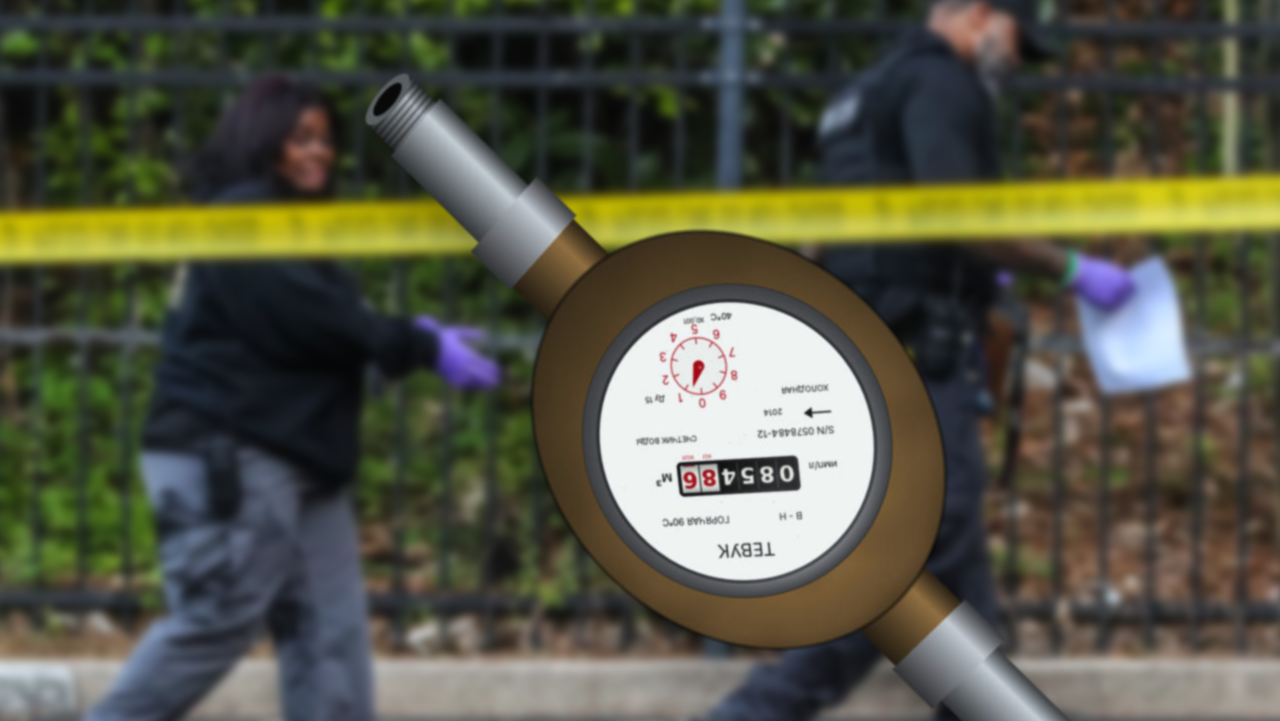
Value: 854.860 m³
